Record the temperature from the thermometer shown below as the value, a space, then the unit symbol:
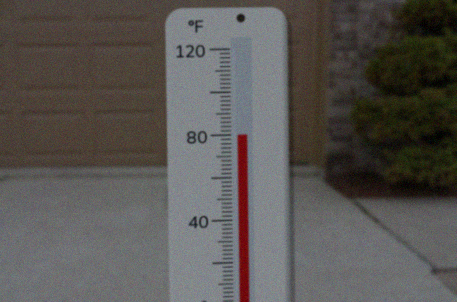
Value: 80 °F
